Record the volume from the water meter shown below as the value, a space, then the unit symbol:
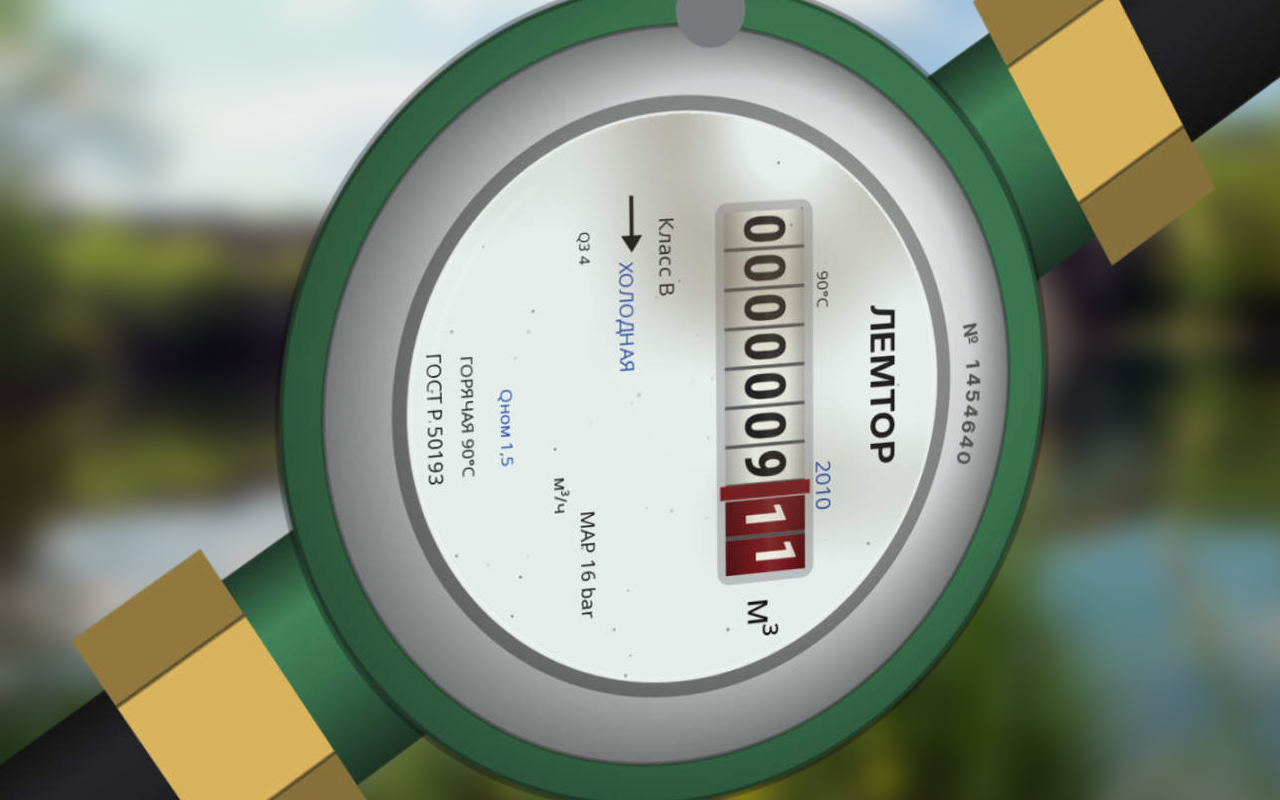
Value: 9.11 m³
